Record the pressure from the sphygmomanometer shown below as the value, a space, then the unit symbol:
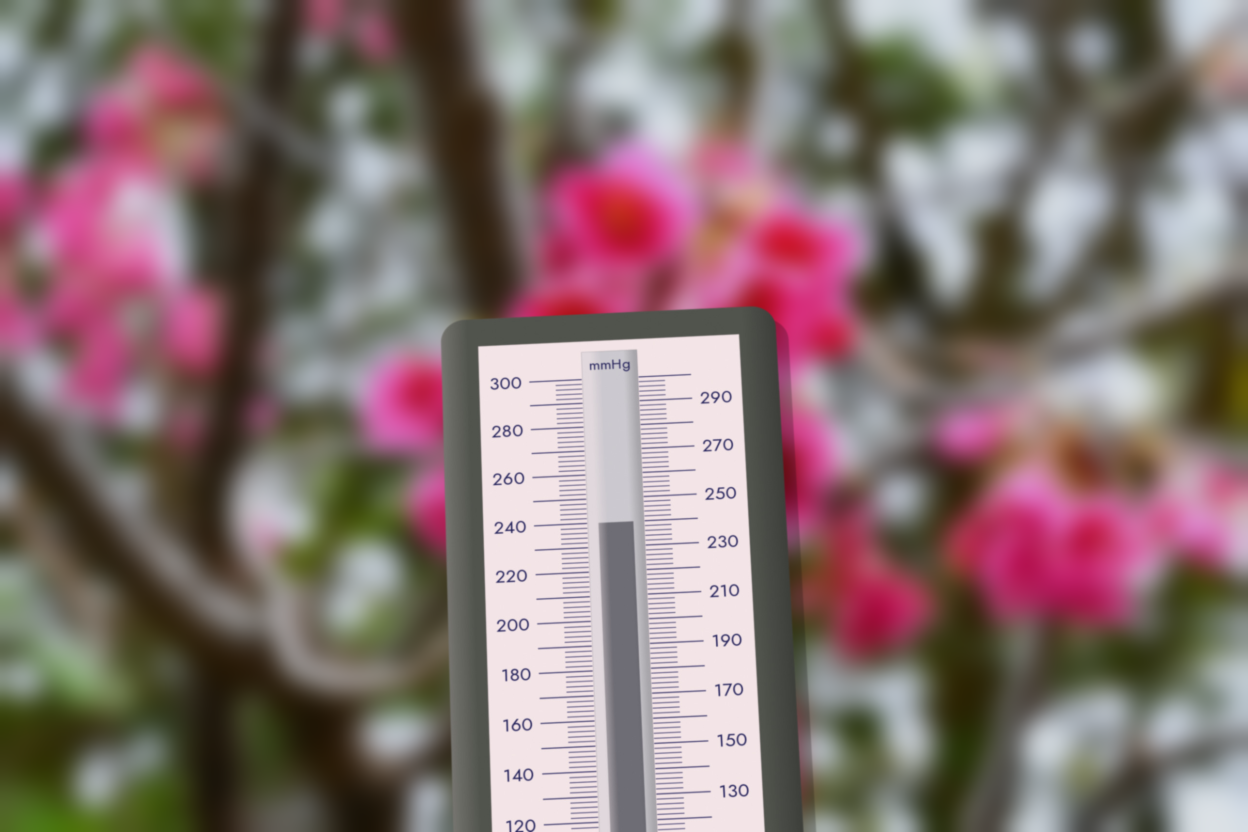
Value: 240 mmHg
